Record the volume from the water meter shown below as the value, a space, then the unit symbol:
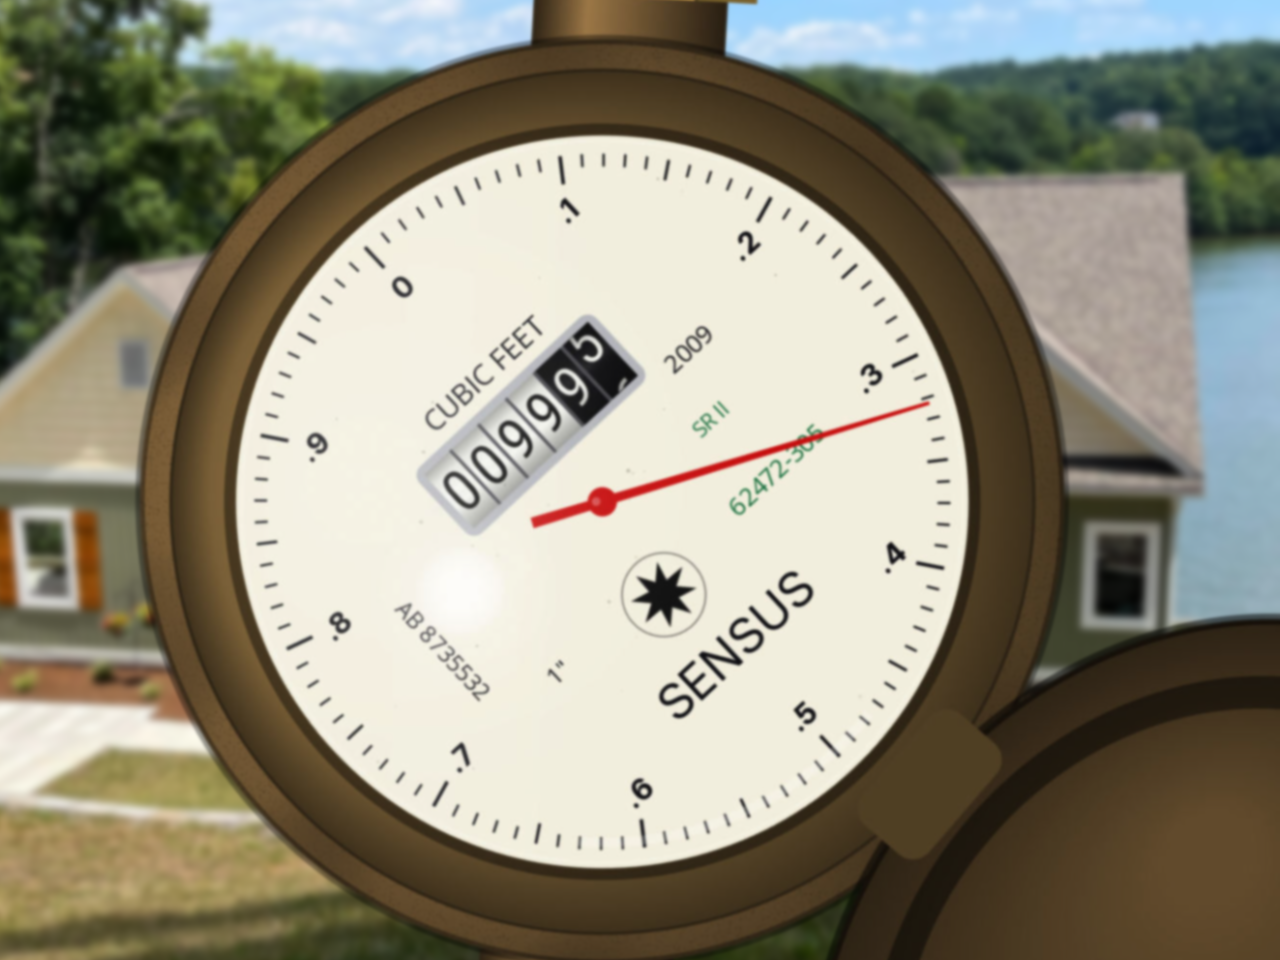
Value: 9995.32 ft³
